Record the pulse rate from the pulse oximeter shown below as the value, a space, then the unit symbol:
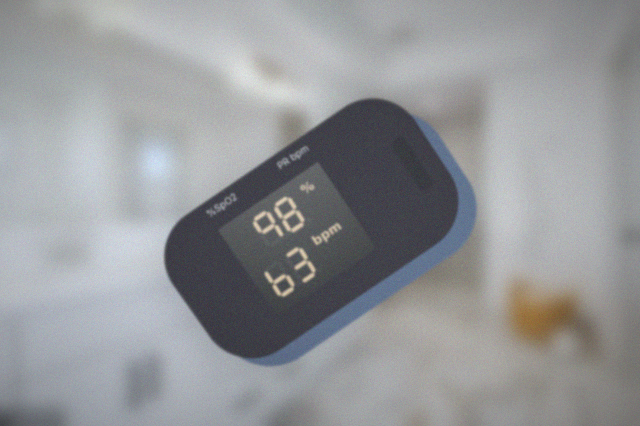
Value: 63 bpm
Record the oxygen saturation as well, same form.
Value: 98 %
